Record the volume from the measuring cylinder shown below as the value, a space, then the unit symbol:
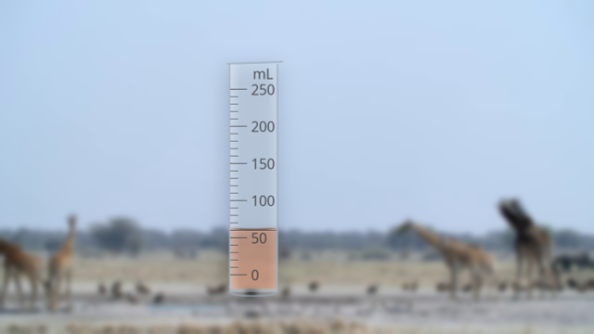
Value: 60 mL
